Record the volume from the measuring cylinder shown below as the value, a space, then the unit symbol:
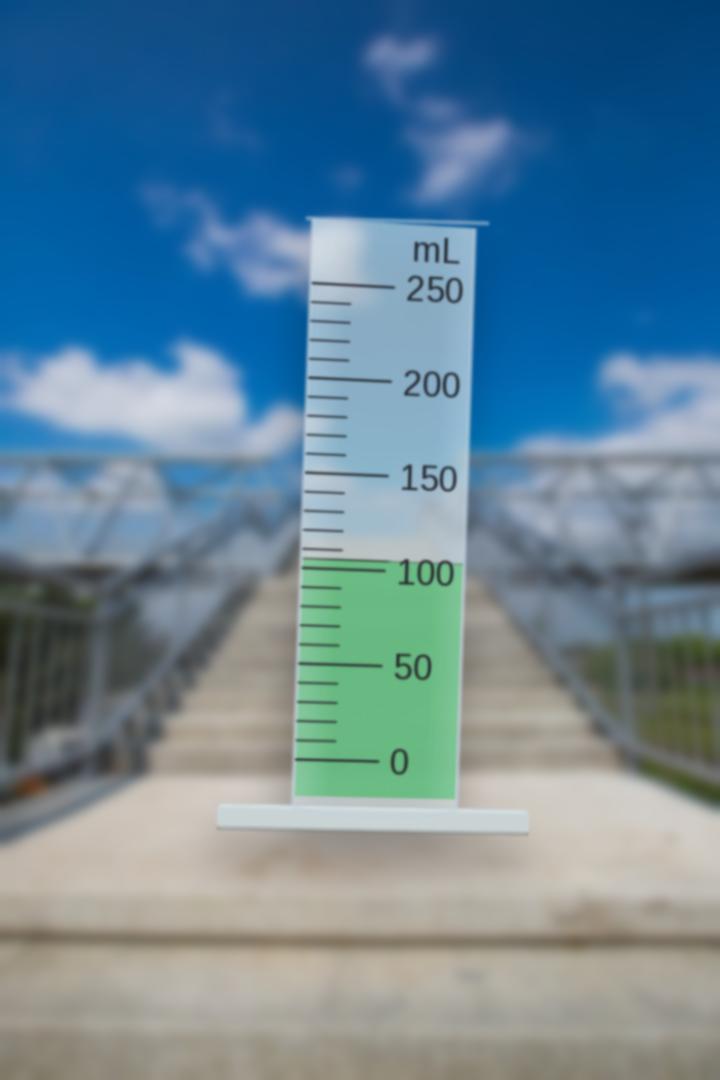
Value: 105 mL
